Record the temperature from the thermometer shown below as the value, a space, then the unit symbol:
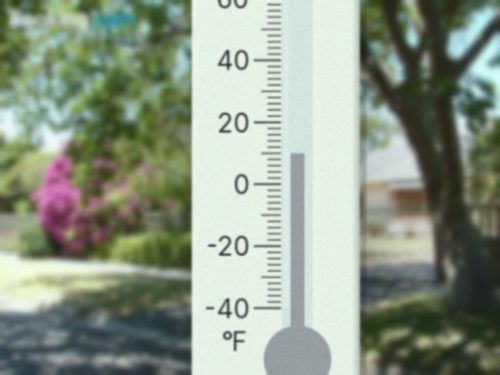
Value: 10 °F
